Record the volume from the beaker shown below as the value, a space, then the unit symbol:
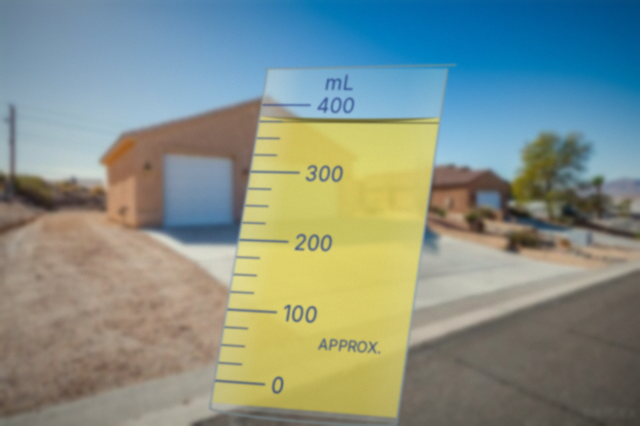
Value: 375 mL
